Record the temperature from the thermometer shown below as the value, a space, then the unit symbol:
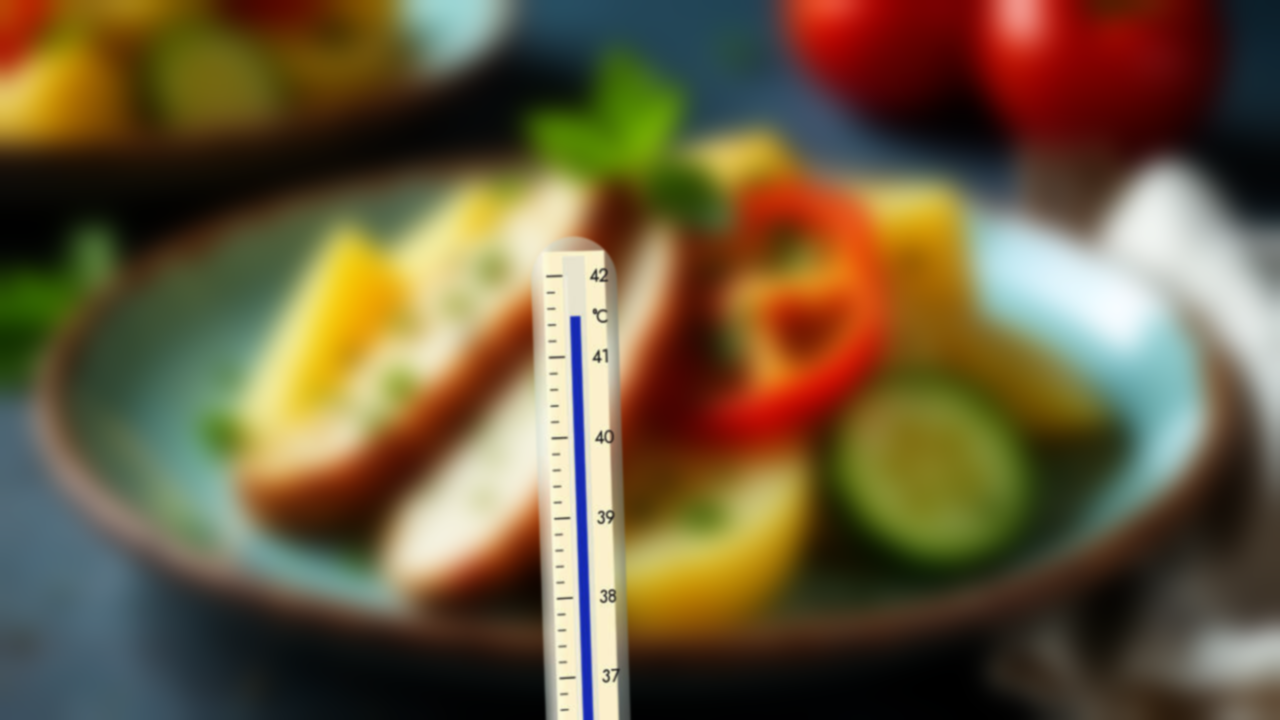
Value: 41.5 °C
